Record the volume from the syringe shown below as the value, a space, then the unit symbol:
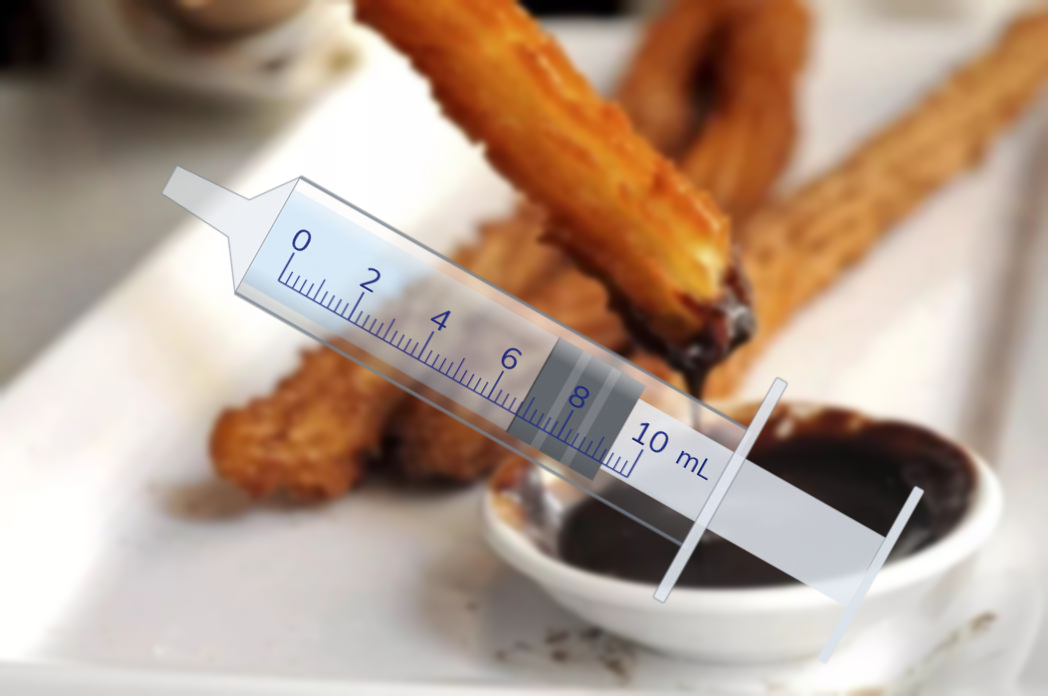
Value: 6.8 mL
